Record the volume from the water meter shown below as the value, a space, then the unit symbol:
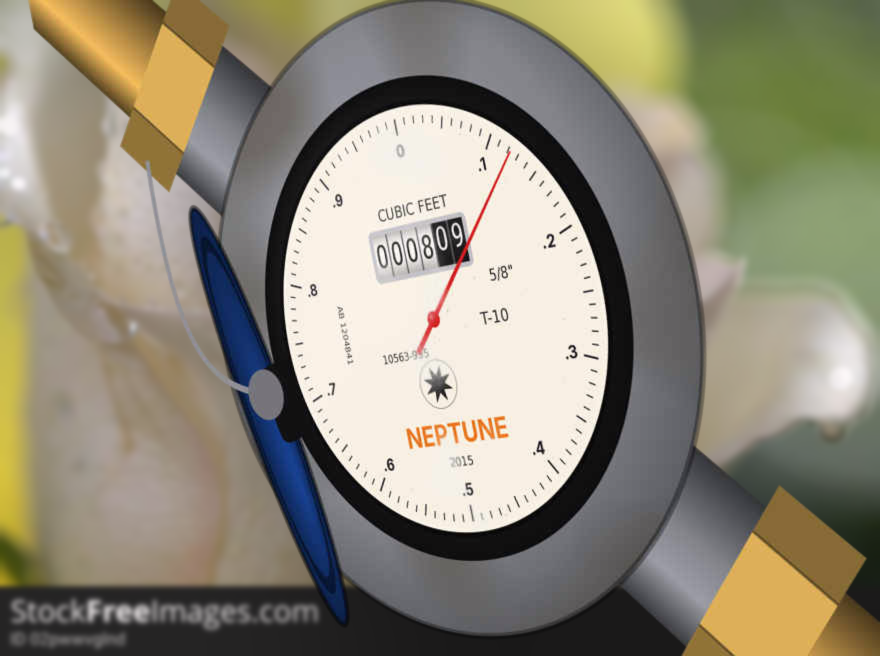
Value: 809.12 ft³
